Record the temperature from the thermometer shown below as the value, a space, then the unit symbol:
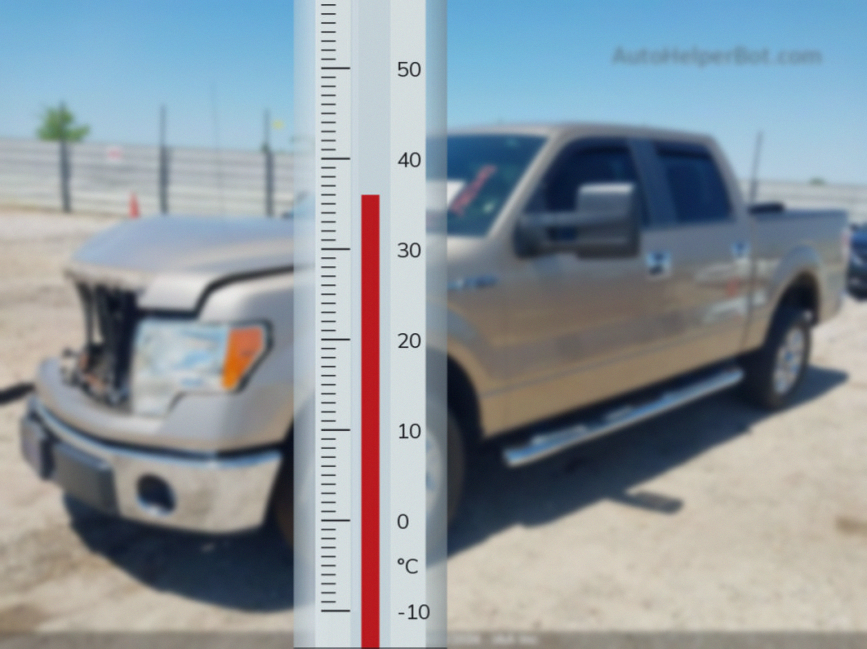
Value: 36 °C
